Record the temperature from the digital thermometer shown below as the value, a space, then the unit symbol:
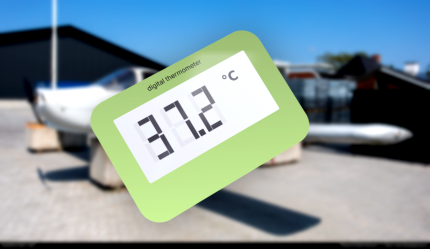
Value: 37.2 °C
